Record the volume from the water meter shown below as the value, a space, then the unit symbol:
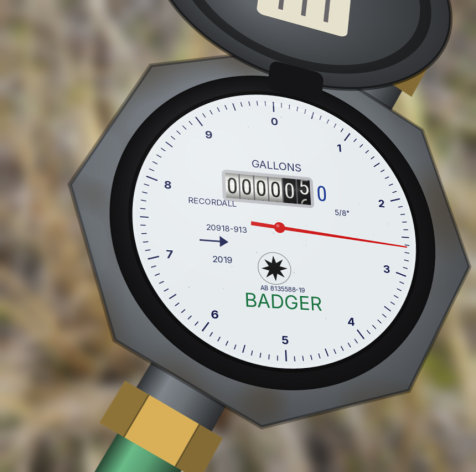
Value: 52.6 gal
